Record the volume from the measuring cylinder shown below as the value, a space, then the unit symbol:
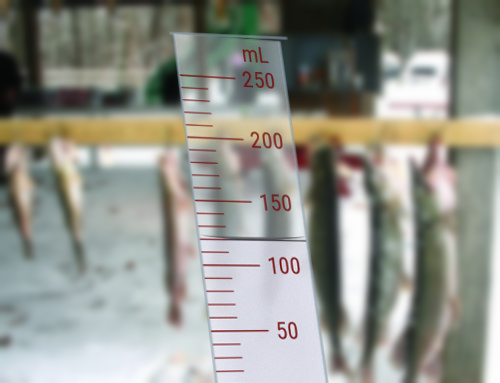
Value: 120 mL
